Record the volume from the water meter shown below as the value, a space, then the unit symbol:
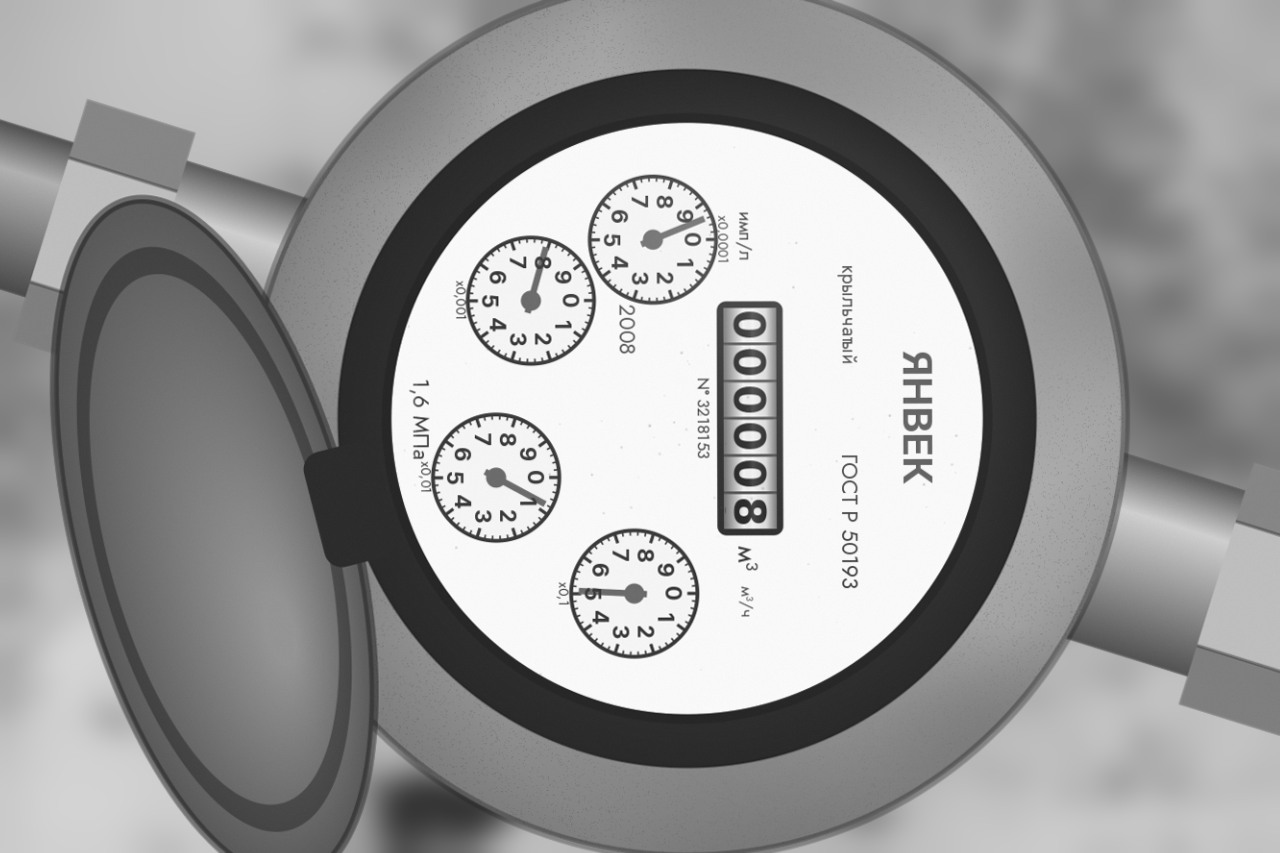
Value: 8.5079 m³
